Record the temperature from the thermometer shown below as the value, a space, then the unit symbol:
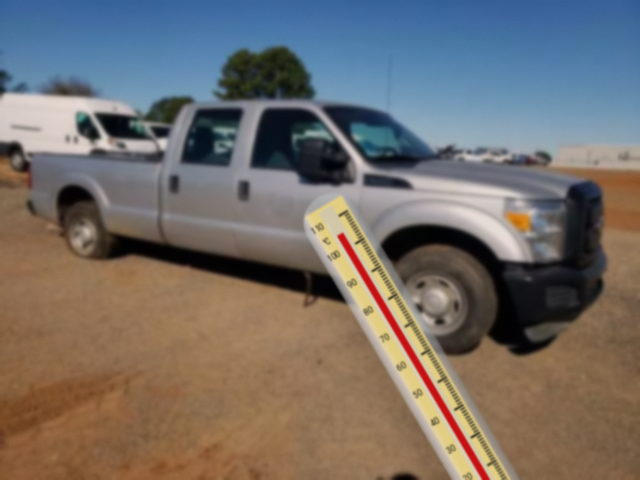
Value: 105 °C
